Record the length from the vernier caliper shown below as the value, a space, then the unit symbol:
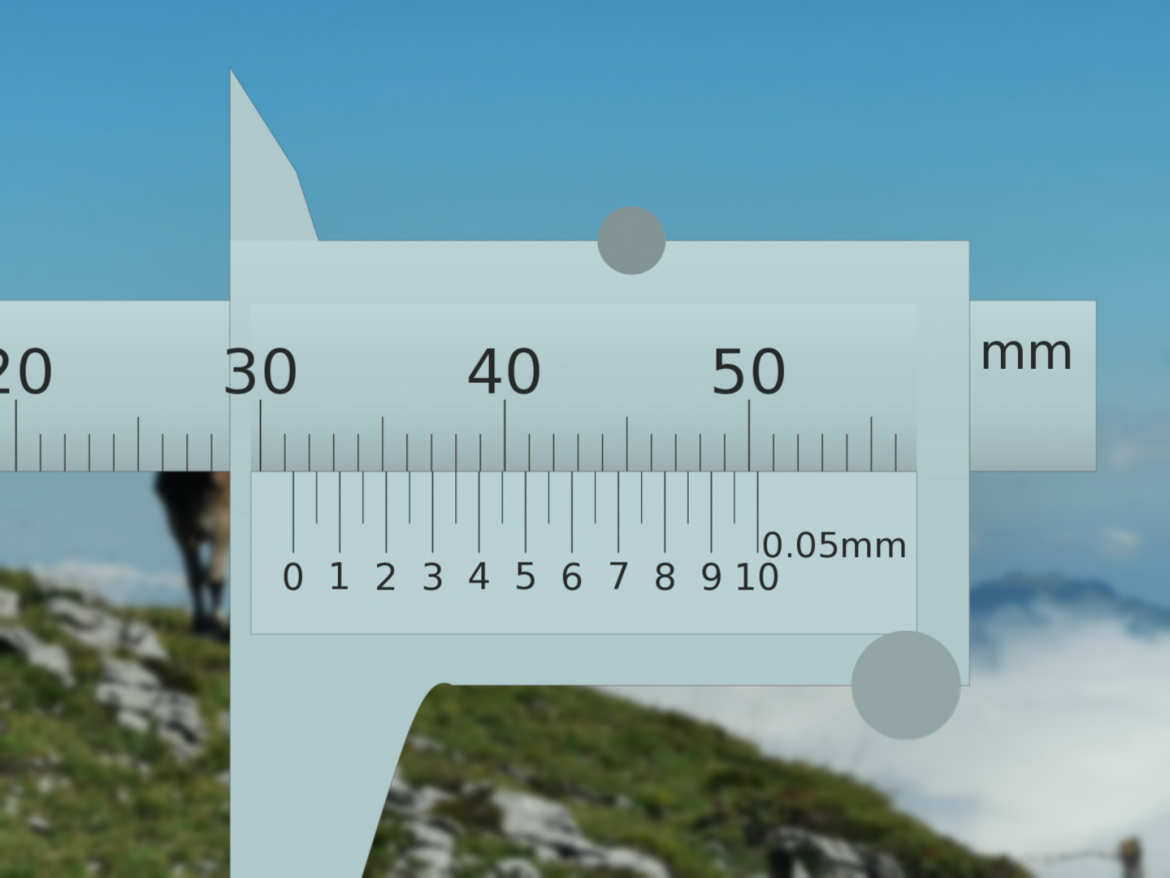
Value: 31.35 mm
